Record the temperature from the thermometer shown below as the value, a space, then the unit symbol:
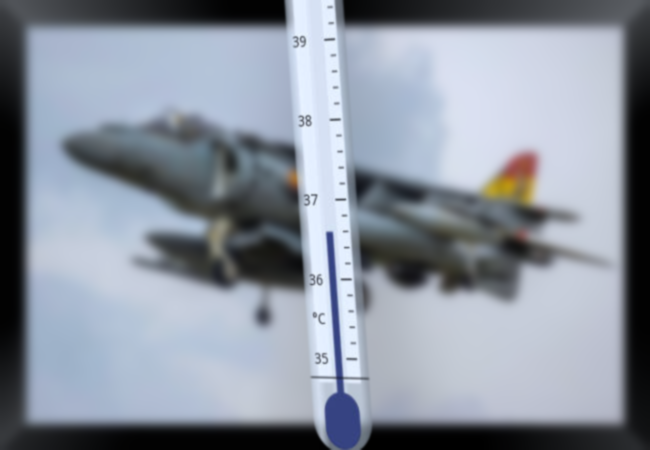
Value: 36.6 °C
